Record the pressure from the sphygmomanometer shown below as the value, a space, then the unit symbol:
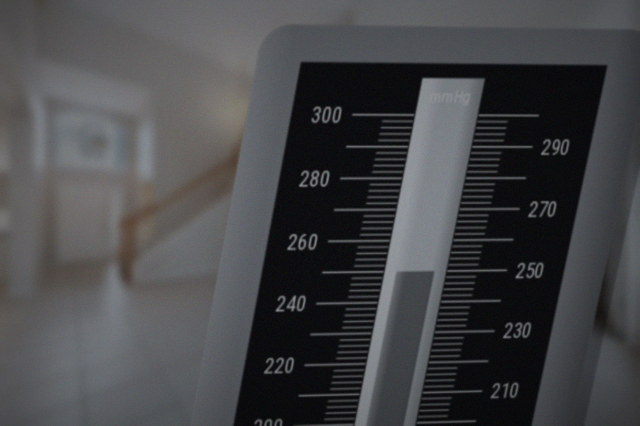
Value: 250 mmHg
